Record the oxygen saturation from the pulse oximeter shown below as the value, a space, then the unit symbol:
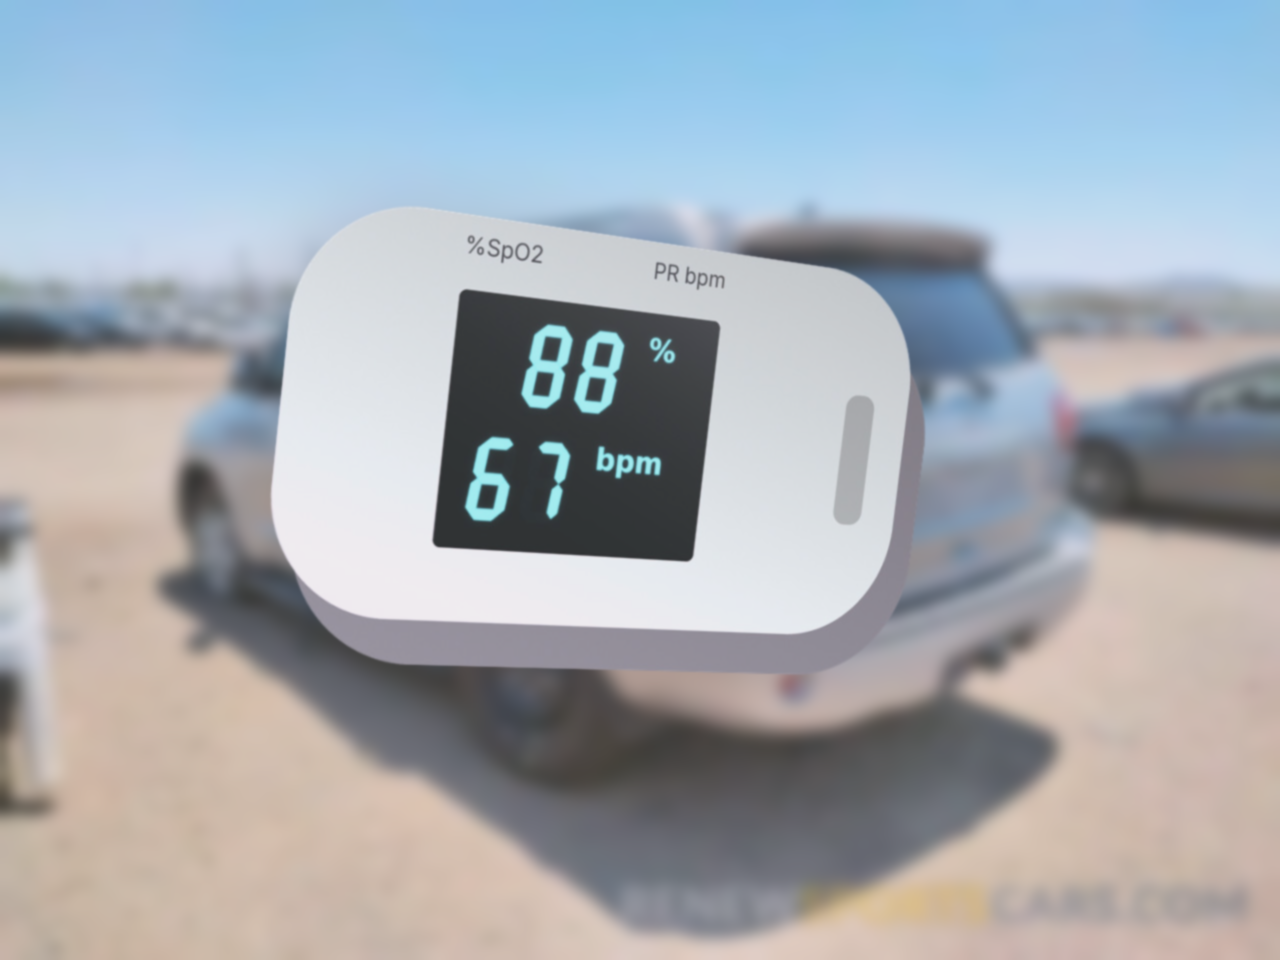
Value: 88 %
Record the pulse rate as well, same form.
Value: 67 bpm
